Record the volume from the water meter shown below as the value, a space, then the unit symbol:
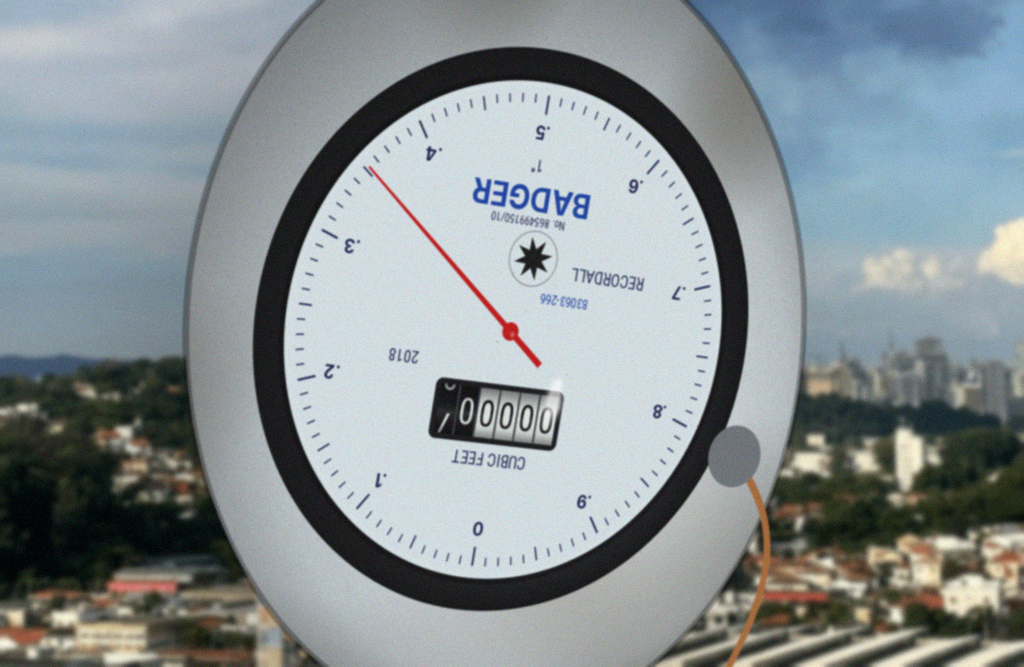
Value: 7.35 ft³
